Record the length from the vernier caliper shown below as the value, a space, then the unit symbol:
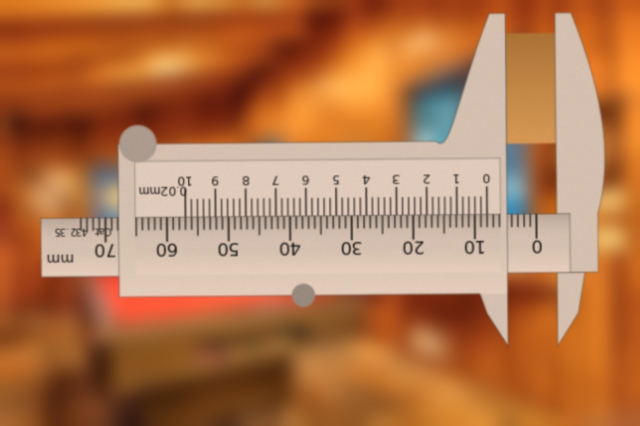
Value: 8.0 mm
